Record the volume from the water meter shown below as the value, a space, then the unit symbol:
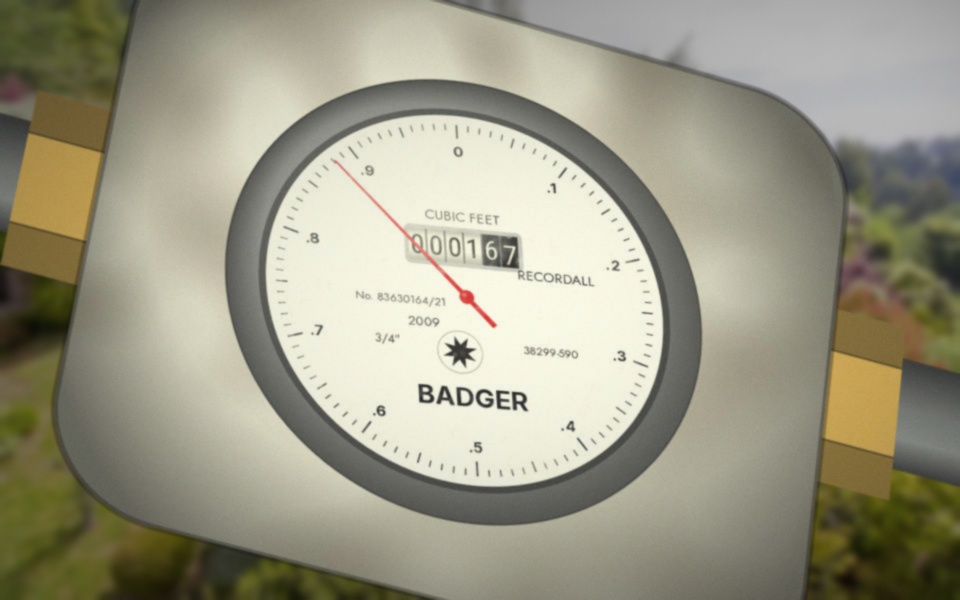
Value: 166.88 ft³
